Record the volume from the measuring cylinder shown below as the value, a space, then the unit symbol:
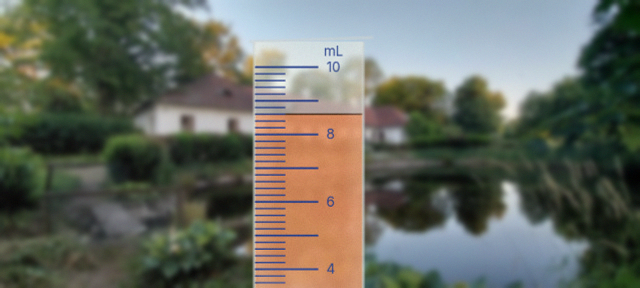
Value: 8.6 mL
